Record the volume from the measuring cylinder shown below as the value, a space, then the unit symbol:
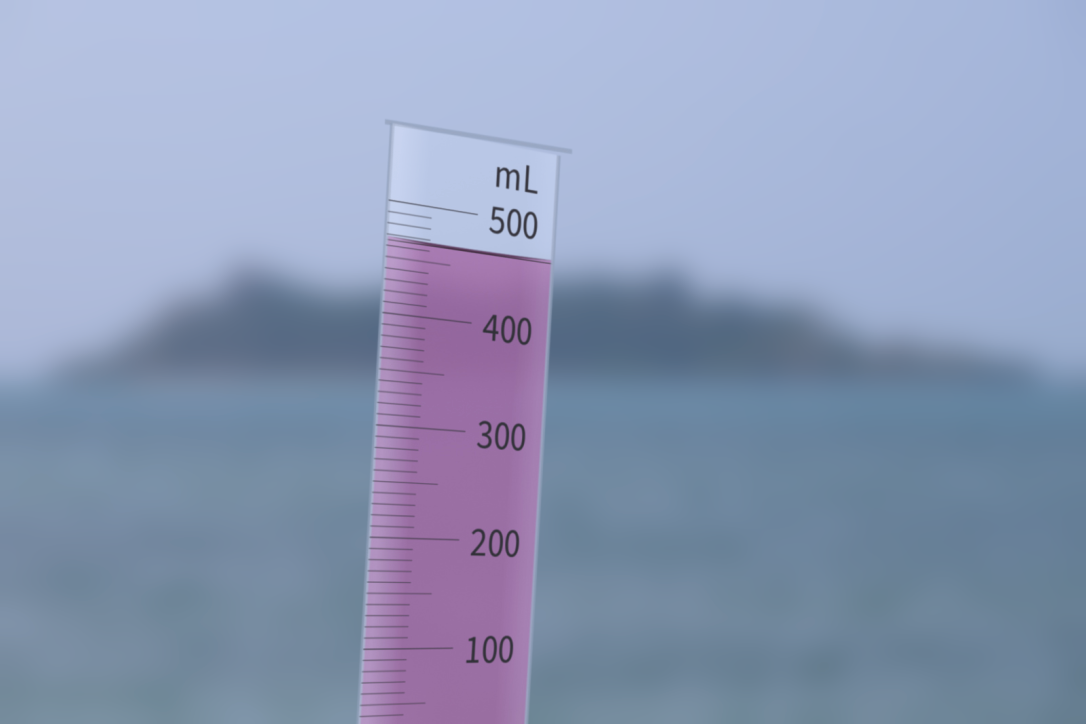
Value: 465 mL
